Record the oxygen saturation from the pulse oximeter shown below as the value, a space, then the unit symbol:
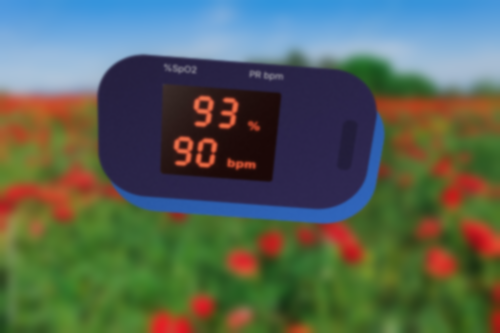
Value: 93 %
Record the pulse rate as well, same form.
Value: 90 bpm
